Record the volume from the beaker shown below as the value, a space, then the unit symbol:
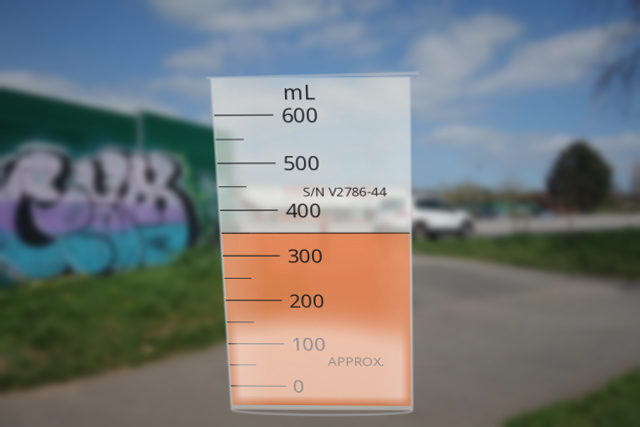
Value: 350 mL
